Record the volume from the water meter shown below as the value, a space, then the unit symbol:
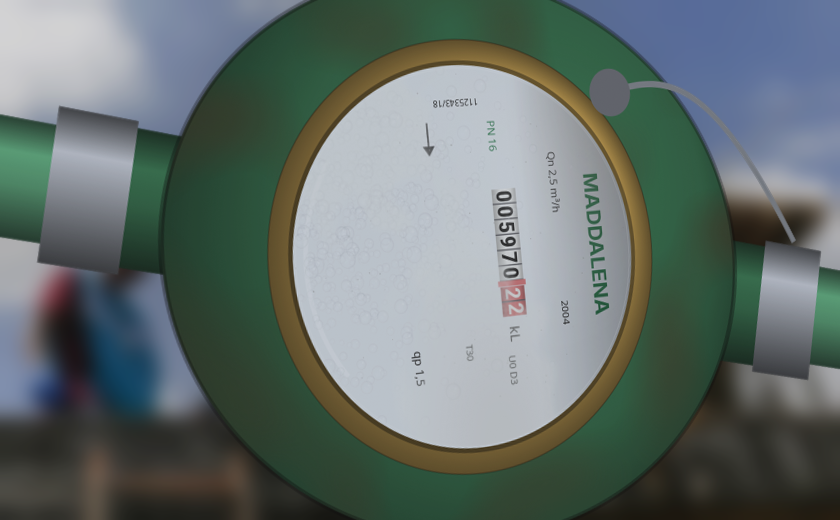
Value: 5970.22 kL
